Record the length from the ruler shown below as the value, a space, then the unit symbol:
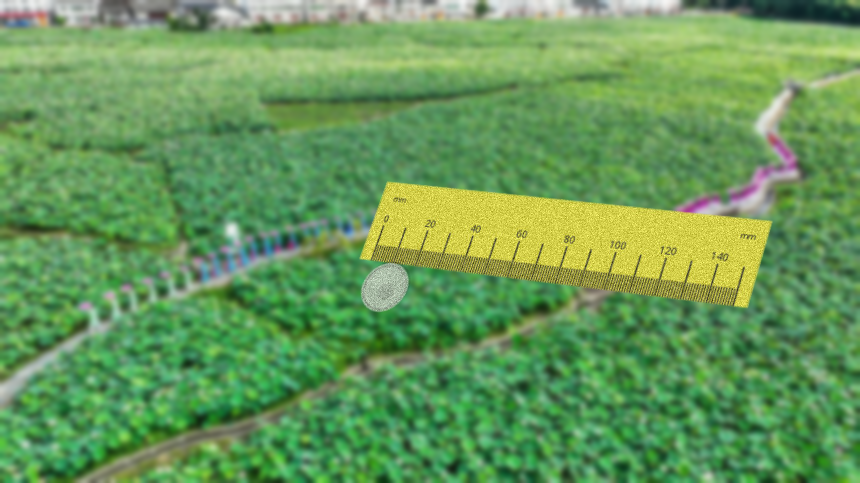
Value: 20 mm
